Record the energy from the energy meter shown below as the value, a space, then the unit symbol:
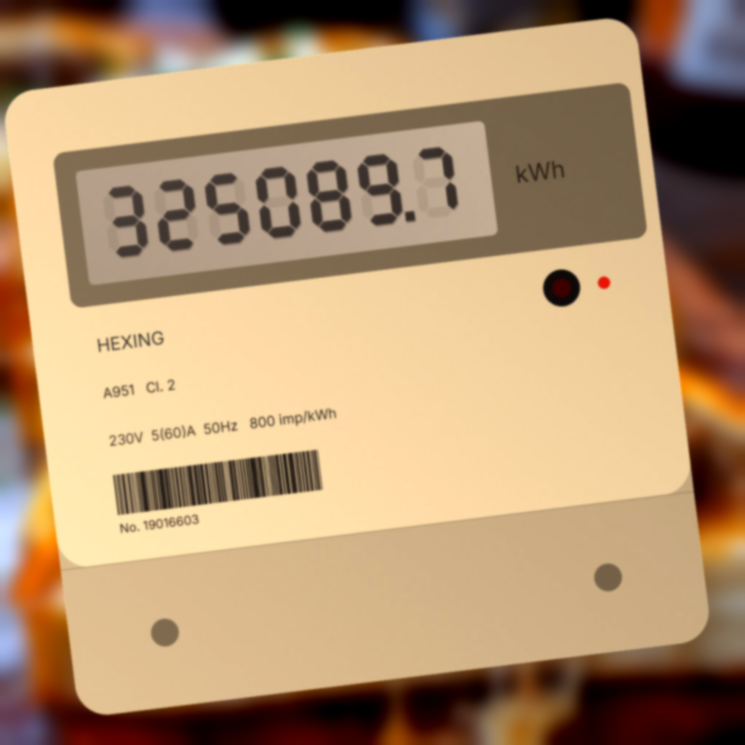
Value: 325089.7 kWh
